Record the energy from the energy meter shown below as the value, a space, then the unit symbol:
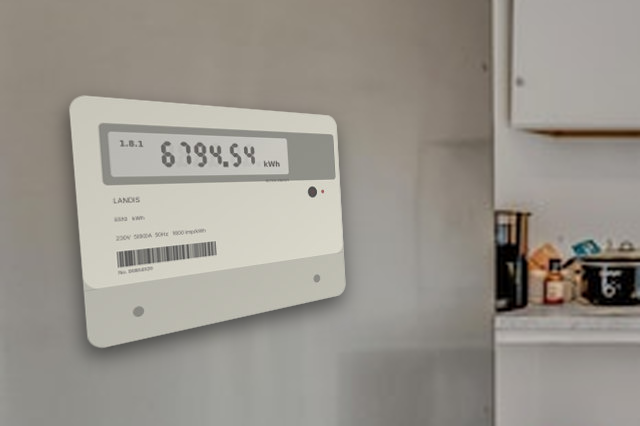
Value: 6794.54 kWh
